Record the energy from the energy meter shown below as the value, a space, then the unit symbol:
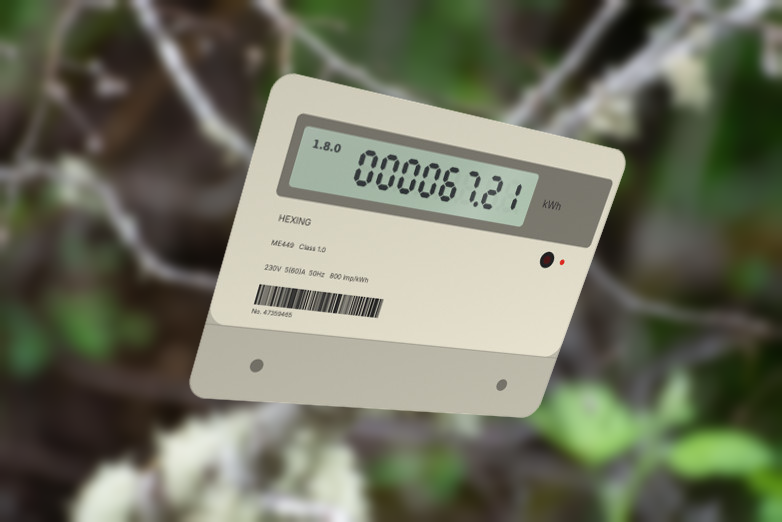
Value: 67.21 kWh
